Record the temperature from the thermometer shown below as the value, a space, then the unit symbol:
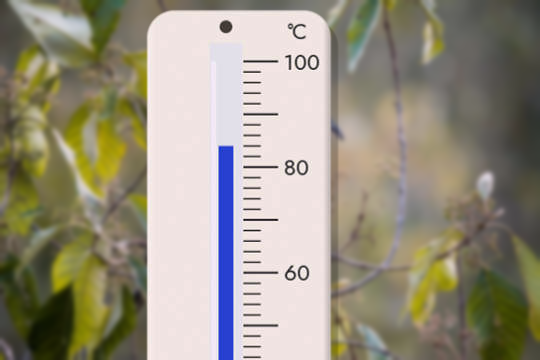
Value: 84 °C
